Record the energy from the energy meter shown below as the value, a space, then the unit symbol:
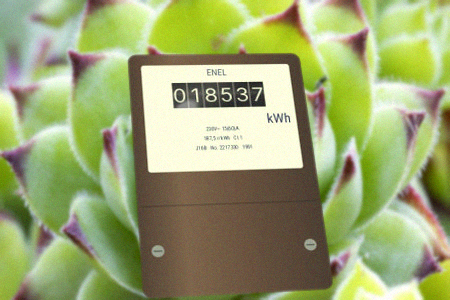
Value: 18537 kWh
